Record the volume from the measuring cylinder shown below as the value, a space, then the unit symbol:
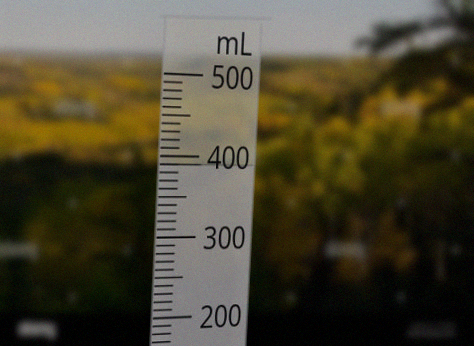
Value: 390 mL
